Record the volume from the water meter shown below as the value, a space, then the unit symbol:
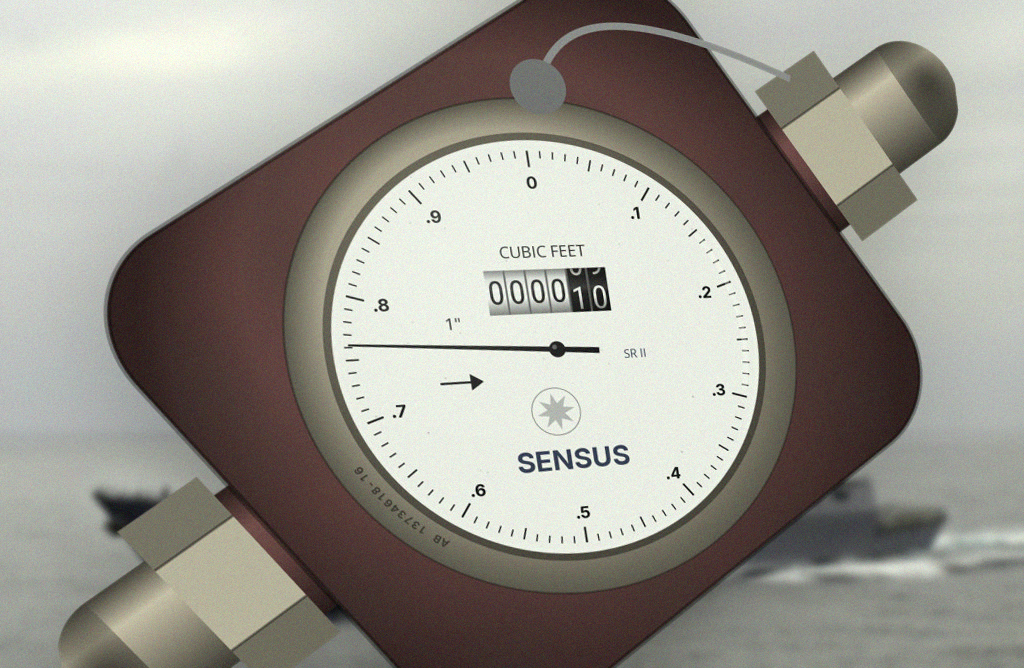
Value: 9.76 ft³
